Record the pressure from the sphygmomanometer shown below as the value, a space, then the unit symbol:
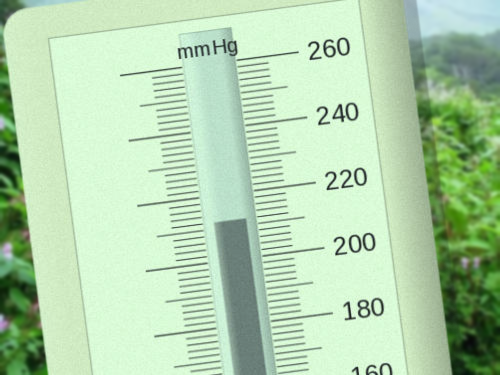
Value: 212 mmHg
